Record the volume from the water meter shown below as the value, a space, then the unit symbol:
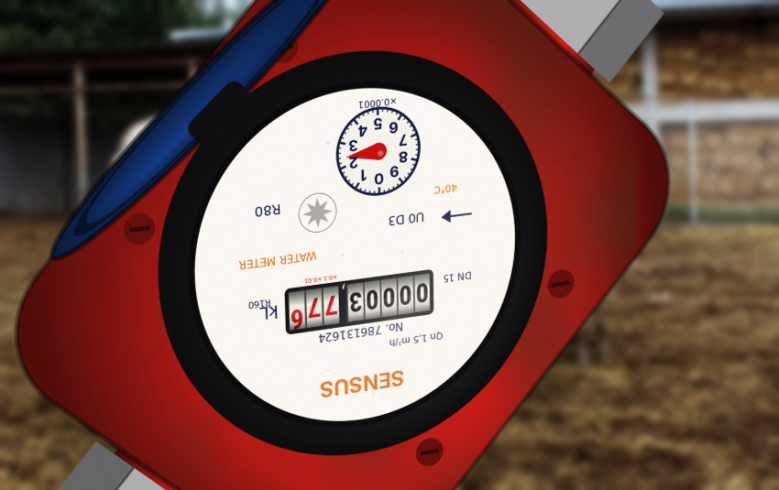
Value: 3.7762 kL
